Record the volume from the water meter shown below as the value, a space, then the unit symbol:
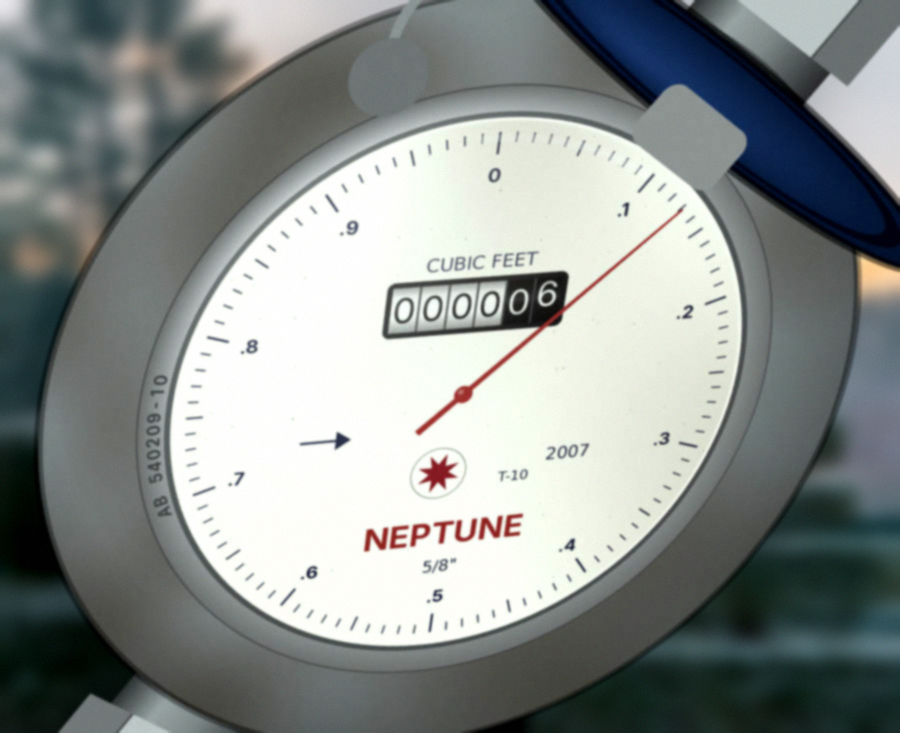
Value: 6.13 ft³
